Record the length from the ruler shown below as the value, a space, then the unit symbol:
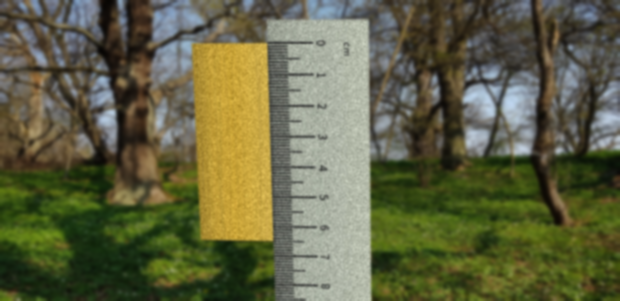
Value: 6.5 cm
